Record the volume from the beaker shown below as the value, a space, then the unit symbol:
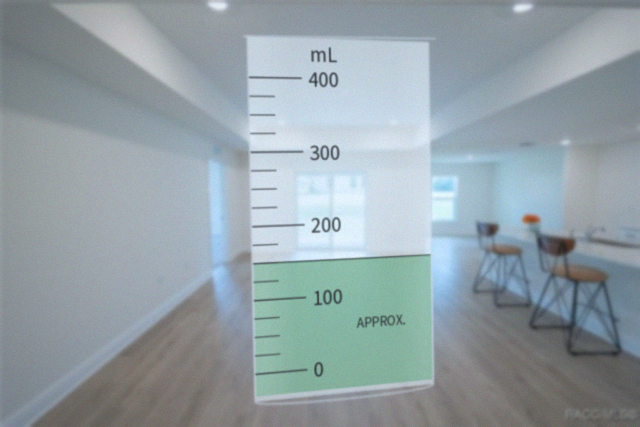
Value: 150 mL
